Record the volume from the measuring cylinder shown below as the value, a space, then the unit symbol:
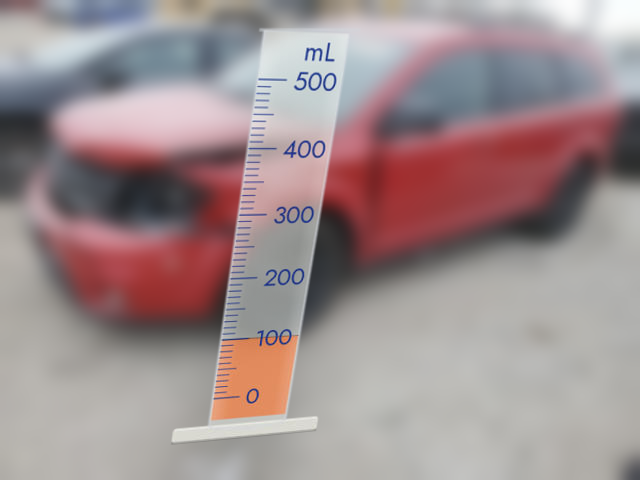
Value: 100 mL
